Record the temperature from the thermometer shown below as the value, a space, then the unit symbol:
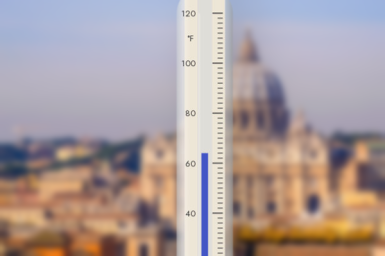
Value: 64 °F
